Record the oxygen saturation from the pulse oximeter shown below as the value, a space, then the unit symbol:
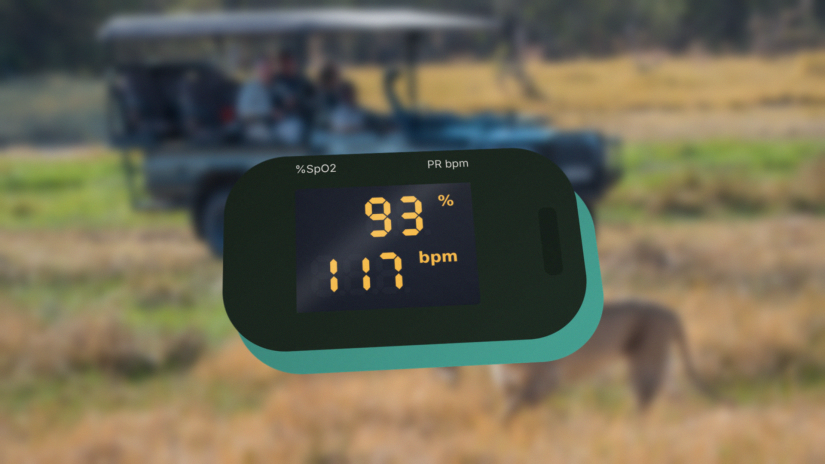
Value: 93 %
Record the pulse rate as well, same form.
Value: 117 bpm
